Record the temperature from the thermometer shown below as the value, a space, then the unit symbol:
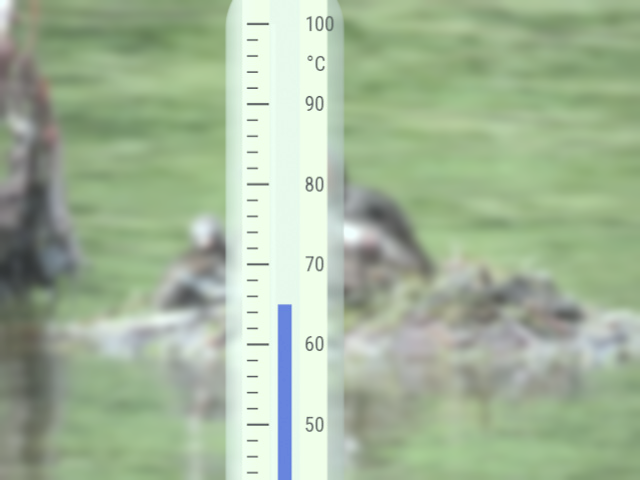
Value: 65 °C
